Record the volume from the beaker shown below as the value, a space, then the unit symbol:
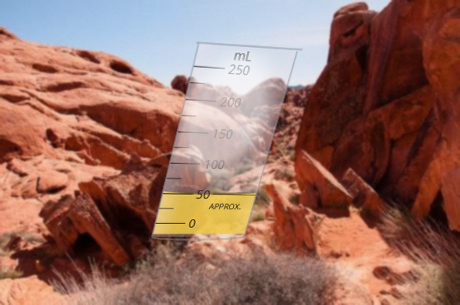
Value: 50 mL
